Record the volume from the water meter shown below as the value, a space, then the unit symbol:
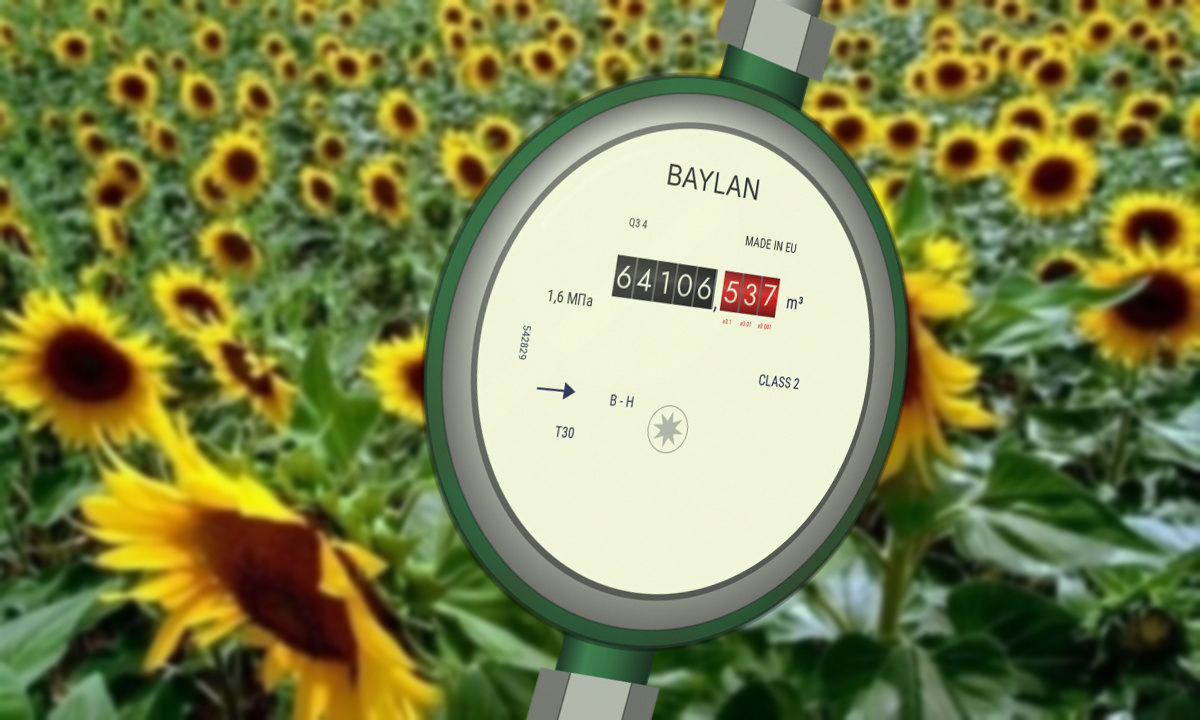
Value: 64106.537 m³
